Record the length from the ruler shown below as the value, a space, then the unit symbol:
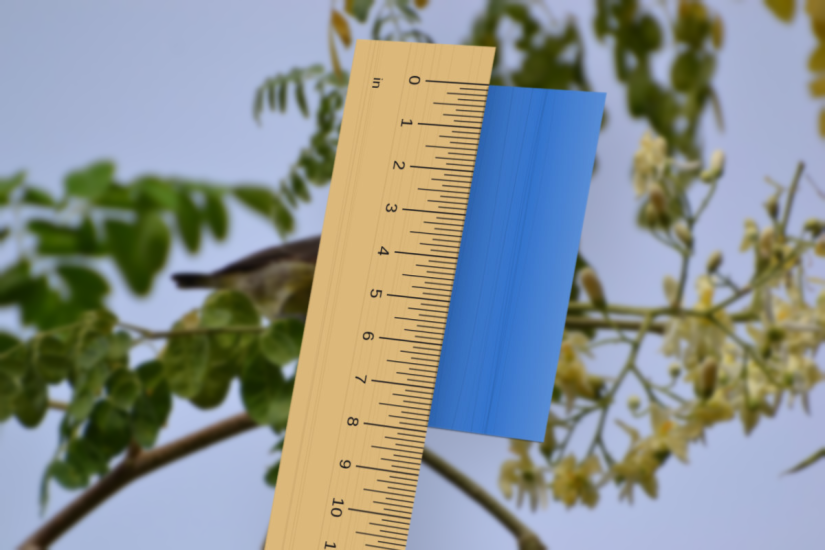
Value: 7.875 in
